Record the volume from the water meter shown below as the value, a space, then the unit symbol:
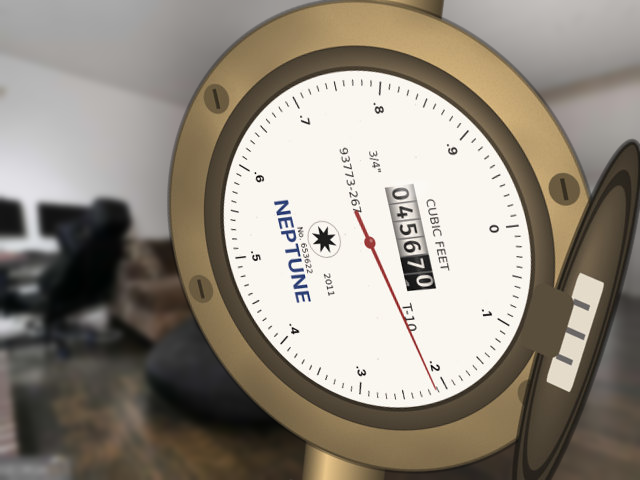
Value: 45670.21 ft³
